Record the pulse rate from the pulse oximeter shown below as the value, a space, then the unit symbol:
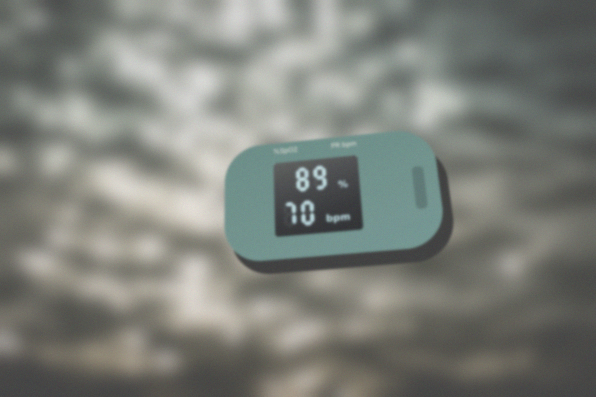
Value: 70 bpm
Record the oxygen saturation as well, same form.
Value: 89 %
